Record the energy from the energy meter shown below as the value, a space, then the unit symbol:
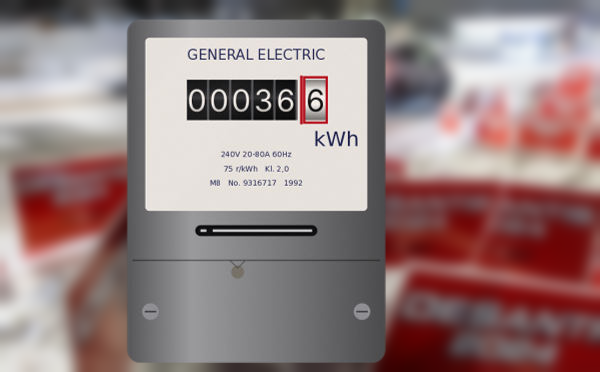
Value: 36.6 kWh
